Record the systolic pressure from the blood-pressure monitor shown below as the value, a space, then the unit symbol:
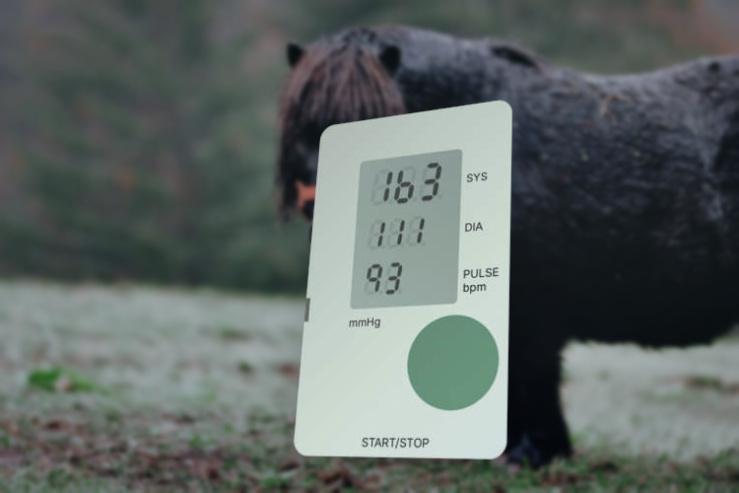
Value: 163 mmHg
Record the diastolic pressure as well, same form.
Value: 111 mmHg
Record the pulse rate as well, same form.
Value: 93 bpm
